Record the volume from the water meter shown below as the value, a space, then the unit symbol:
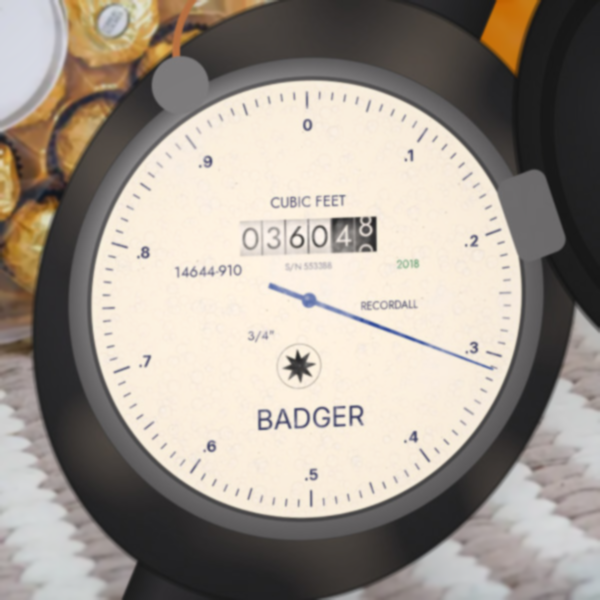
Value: 36048.31 ft³
